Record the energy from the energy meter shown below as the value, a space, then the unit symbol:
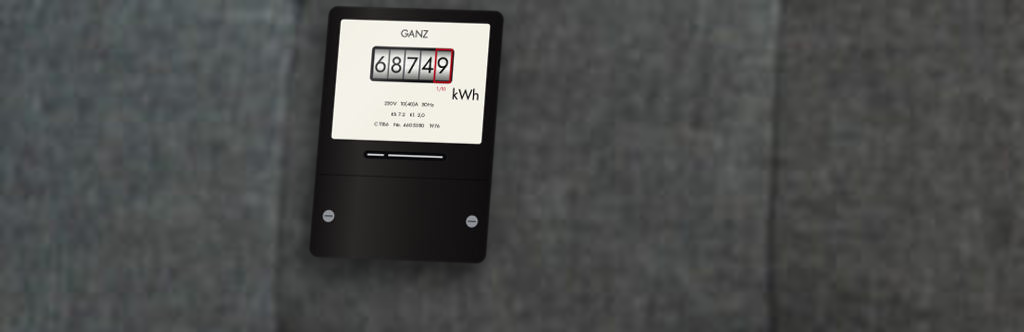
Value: 6874.9 kWh
